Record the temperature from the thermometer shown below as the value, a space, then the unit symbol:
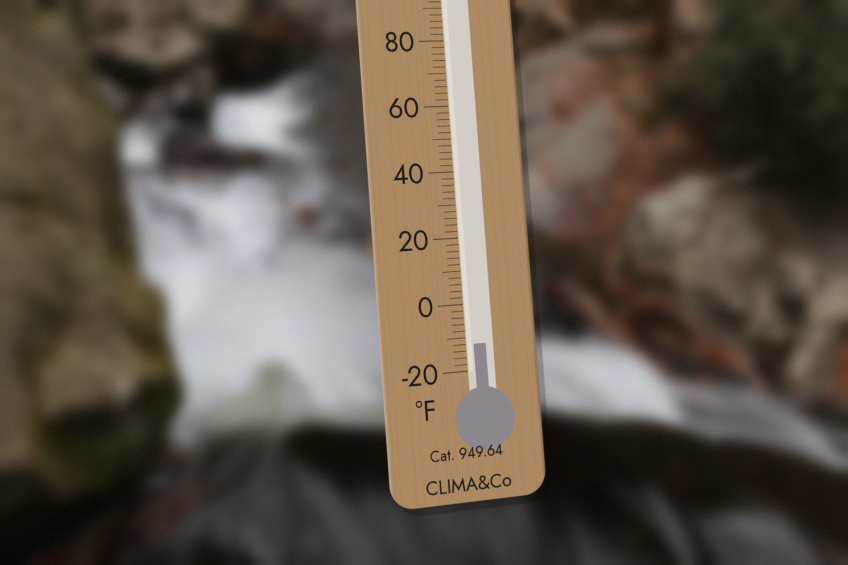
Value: -12 °F
